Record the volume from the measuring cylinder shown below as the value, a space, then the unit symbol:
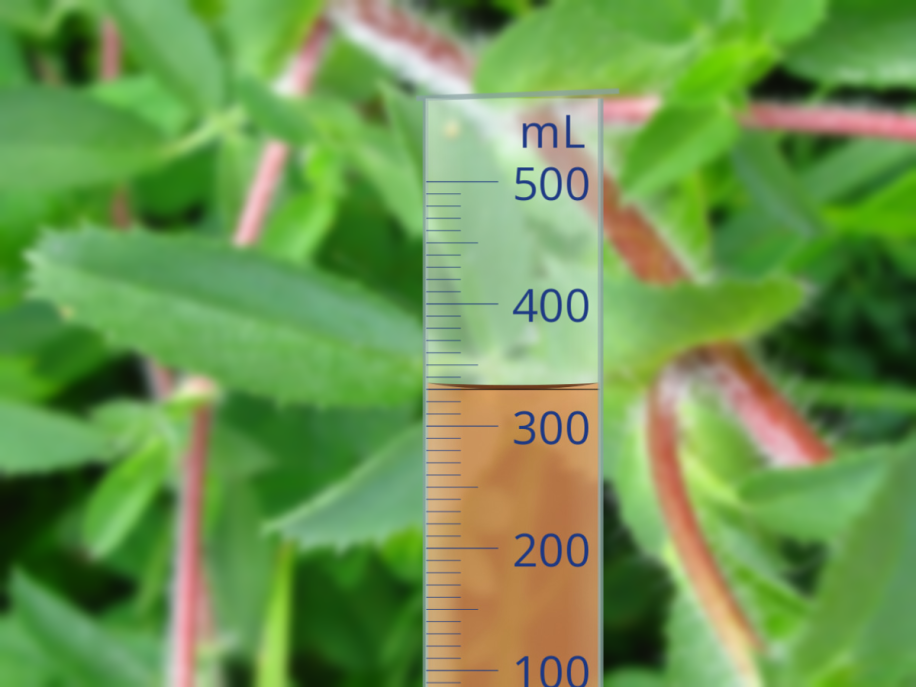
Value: 330 mL
